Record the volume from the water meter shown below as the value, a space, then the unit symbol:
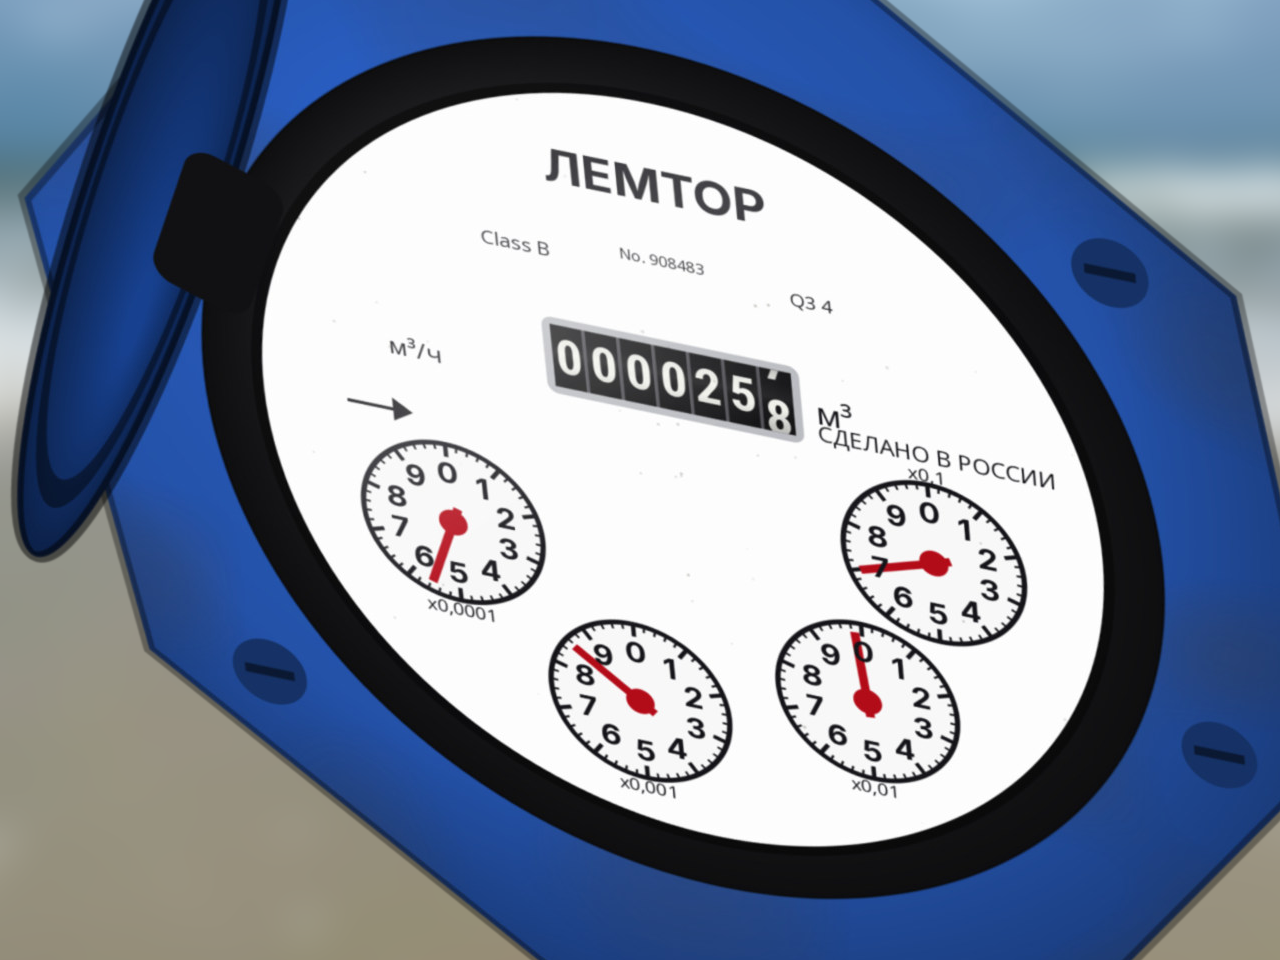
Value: 257.6985 m³
